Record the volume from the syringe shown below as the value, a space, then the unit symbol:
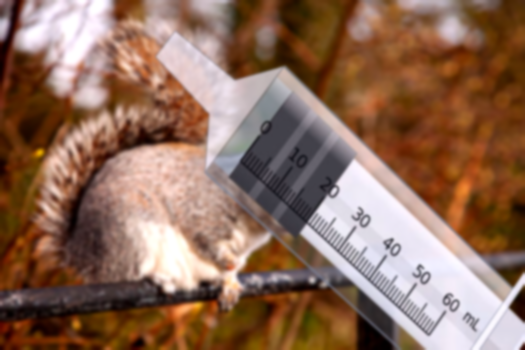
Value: 0 mL
